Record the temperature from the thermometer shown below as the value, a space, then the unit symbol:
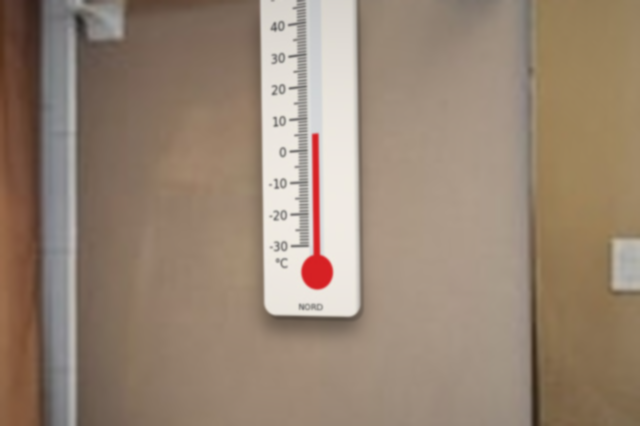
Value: 5 °C
